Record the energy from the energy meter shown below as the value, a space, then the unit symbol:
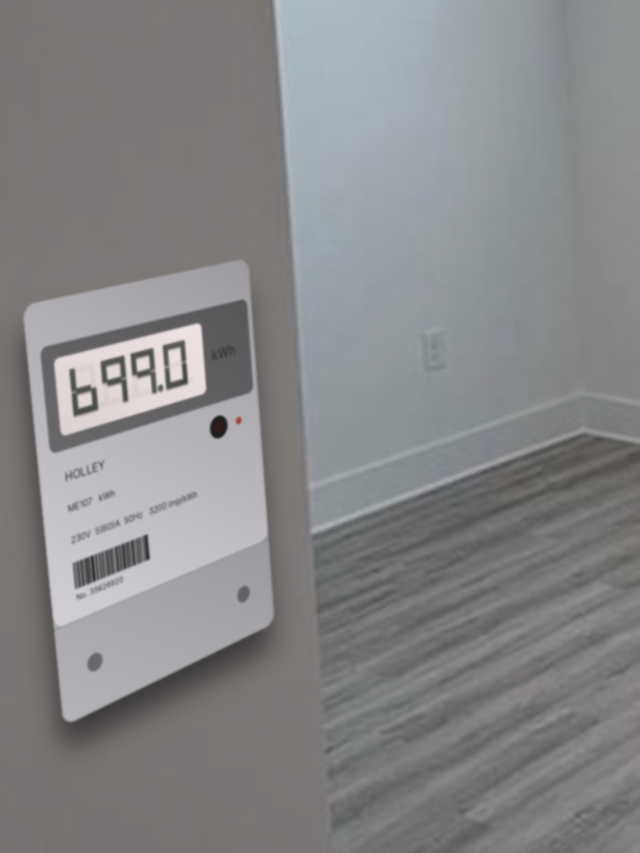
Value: 699.0 kWh
